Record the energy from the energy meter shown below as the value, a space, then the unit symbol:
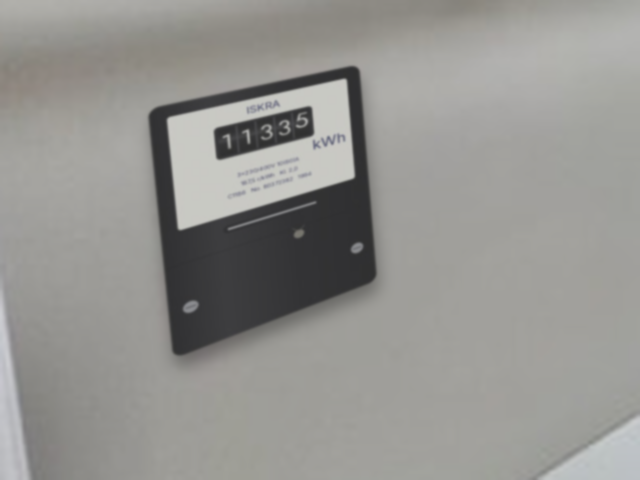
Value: 11335 kWh
